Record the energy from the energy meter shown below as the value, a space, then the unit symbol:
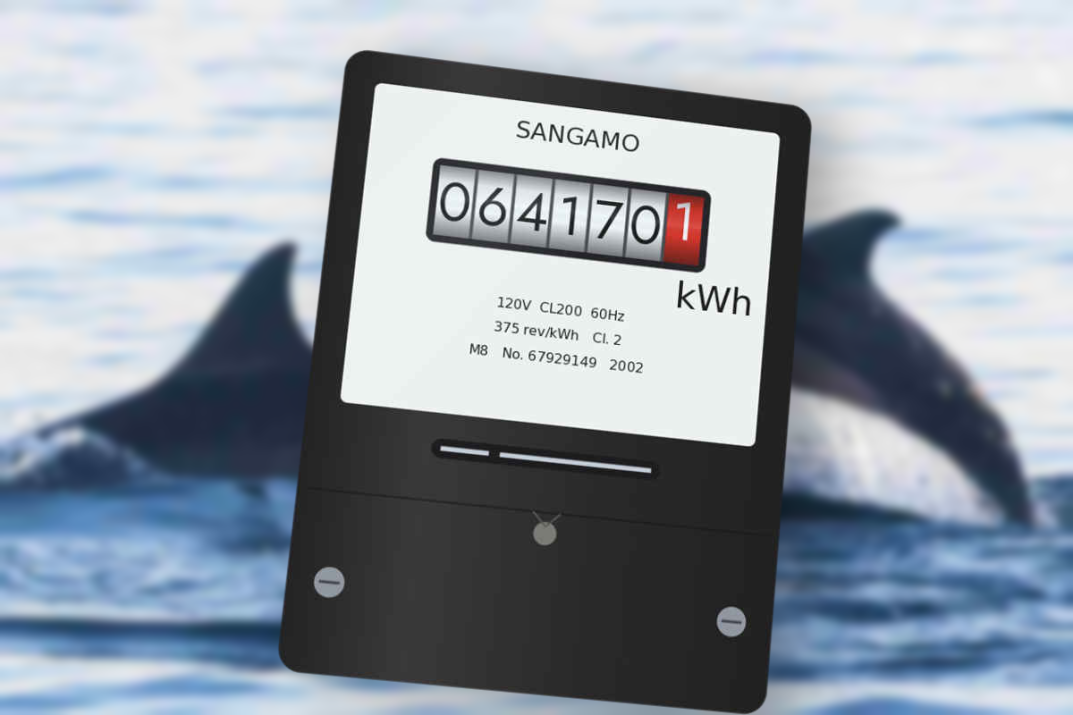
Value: 64170.1 kWh
